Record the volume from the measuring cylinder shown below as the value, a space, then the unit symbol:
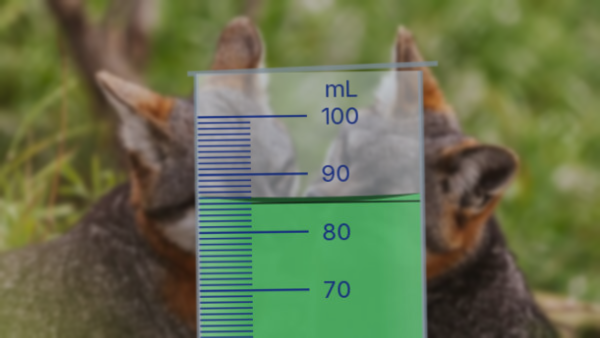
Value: 85 mL
